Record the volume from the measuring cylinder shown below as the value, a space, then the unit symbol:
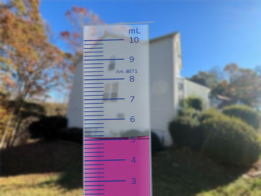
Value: 5 mL
